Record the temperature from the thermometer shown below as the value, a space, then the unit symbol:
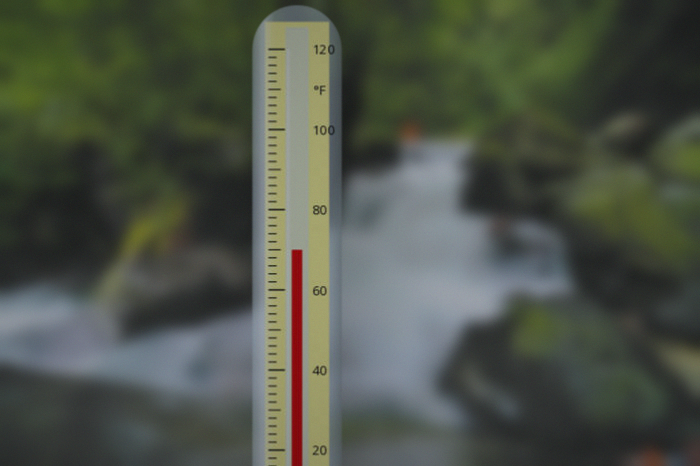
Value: 70 °F
